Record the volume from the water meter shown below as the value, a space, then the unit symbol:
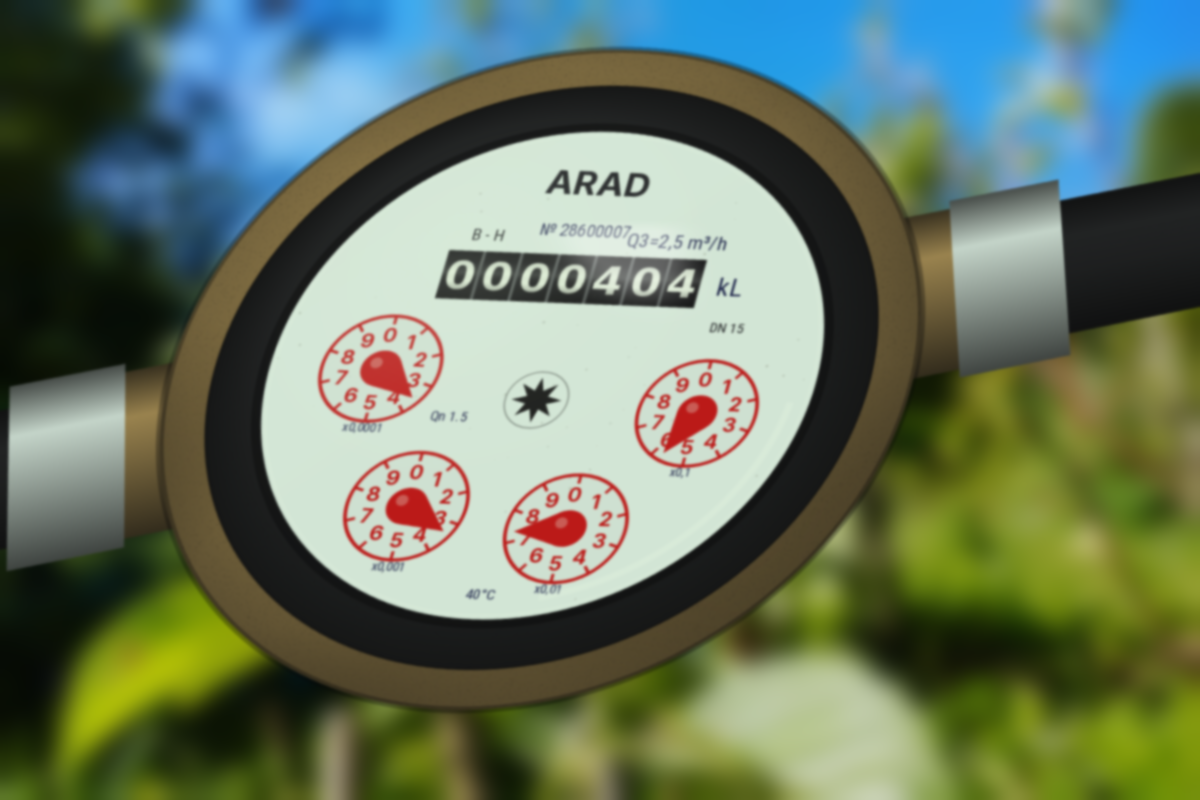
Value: 404.5733 kL
